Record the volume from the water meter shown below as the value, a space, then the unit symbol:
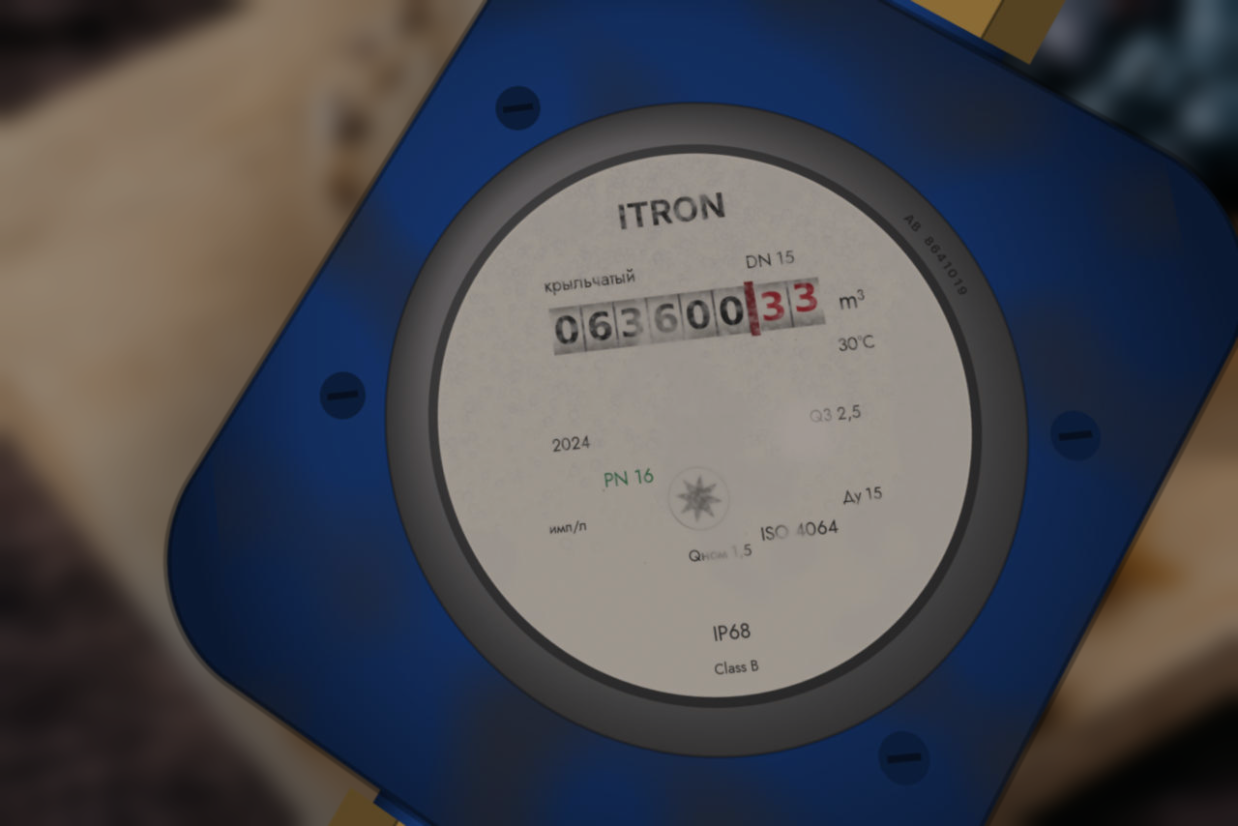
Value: 63600.33 m³
